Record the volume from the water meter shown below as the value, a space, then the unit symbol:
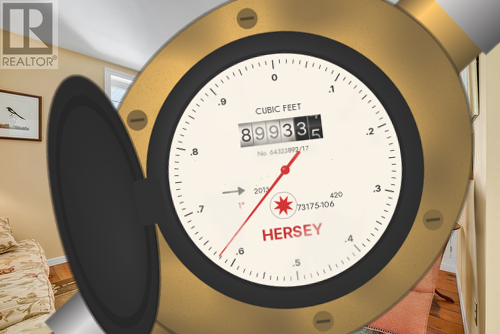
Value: 899334.62 ft³
